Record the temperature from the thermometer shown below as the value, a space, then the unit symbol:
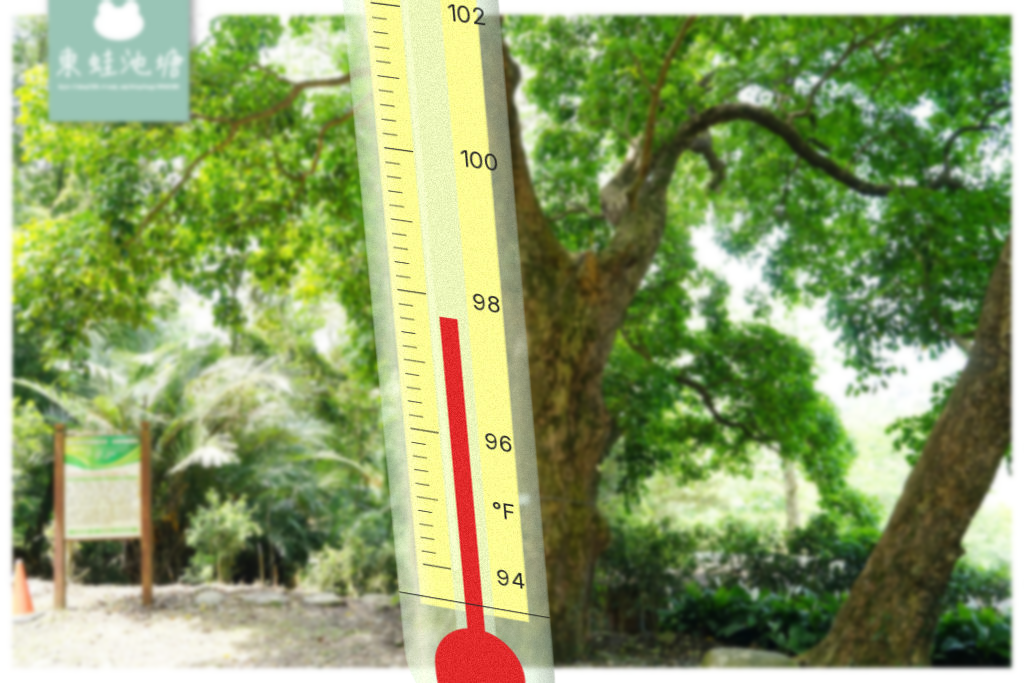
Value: 97.7 °F
